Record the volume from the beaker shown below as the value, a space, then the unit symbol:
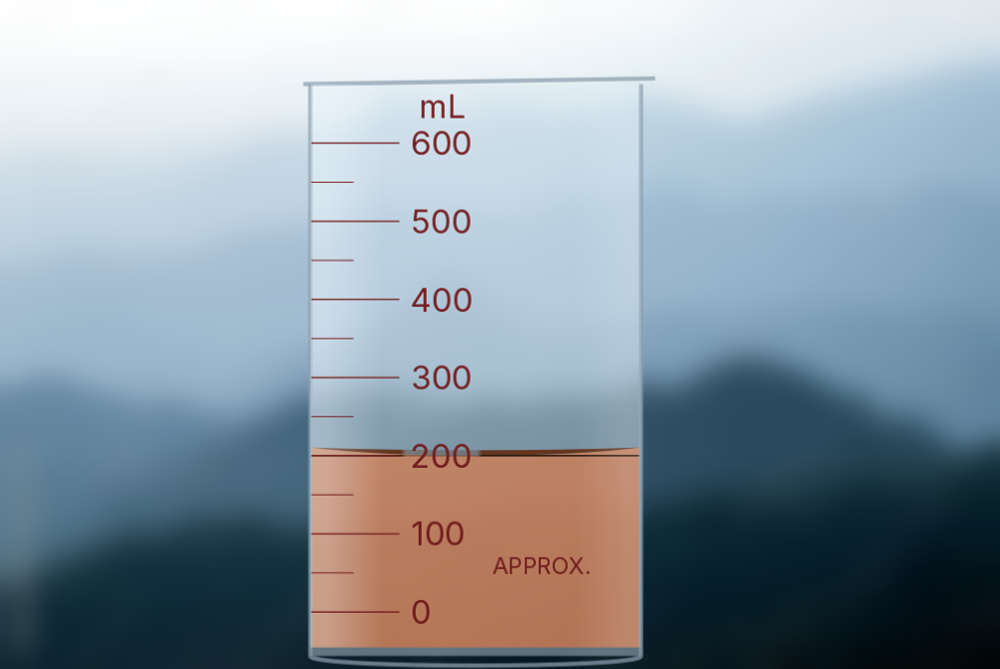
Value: 200 mL
